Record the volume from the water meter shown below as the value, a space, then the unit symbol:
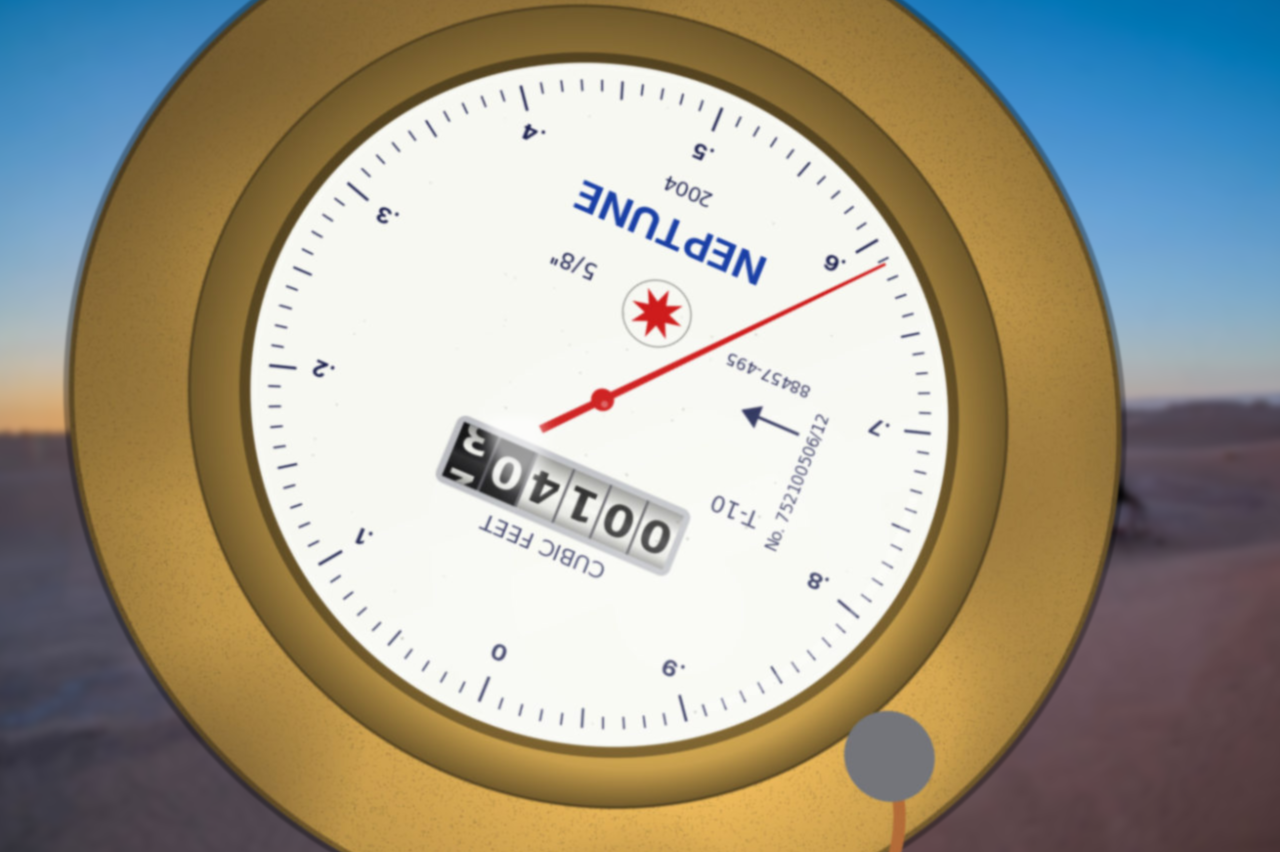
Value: 1402.61 ft³
